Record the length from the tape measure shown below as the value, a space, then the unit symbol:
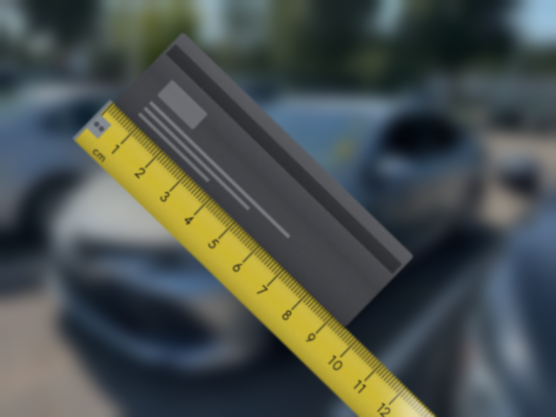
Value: 9.5 cm
